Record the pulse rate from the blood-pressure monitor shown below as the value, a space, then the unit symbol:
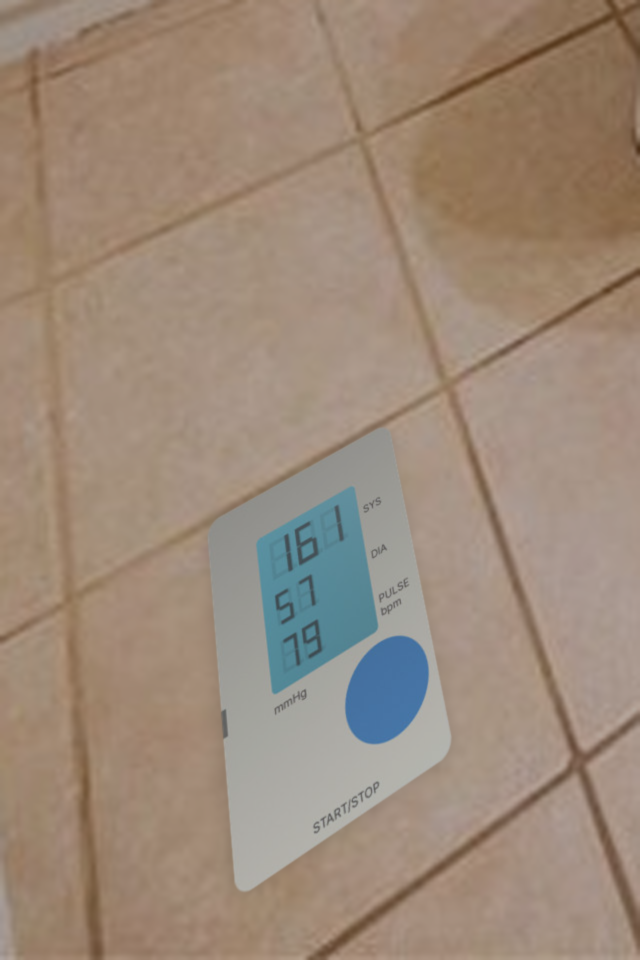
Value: 79 bpm
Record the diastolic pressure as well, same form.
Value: 57 mmHg
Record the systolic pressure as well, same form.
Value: 161 mmHg
